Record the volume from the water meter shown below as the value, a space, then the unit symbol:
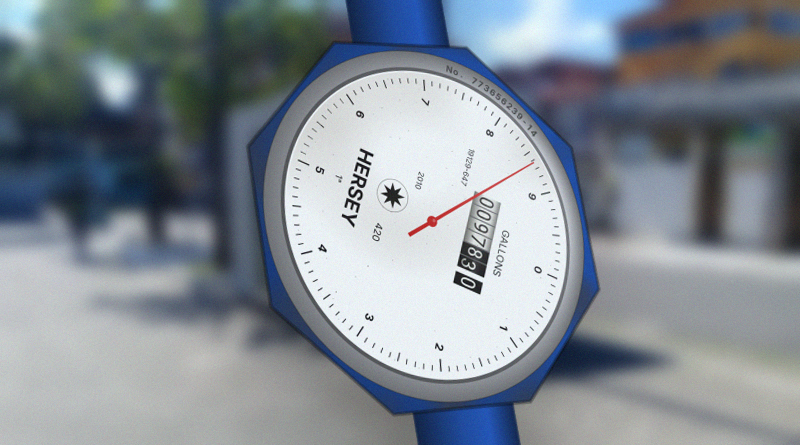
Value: 97828.6 gal
